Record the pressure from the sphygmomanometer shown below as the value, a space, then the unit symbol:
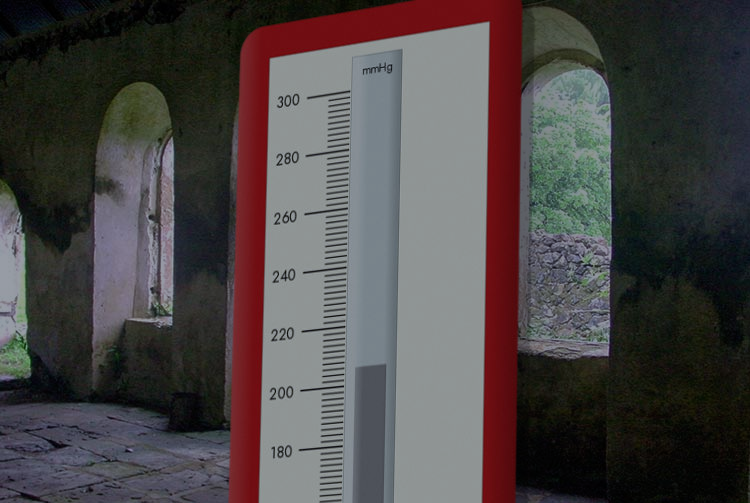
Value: 206 mmHg
